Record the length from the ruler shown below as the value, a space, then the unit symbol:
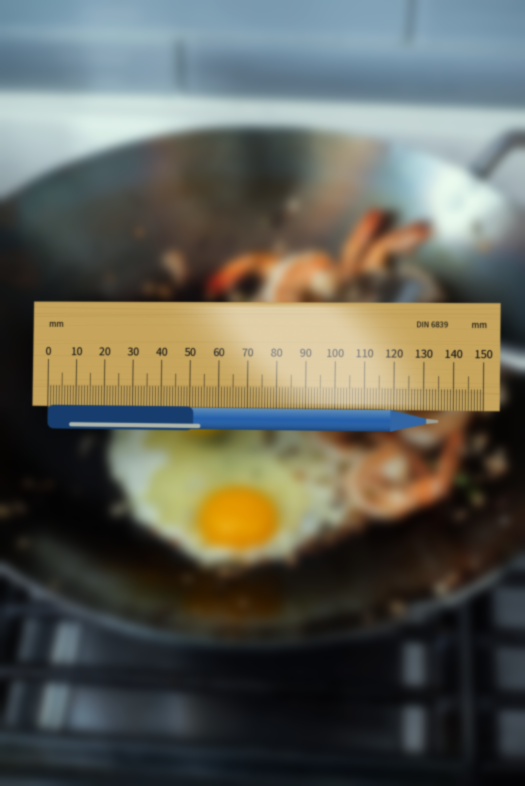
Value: 135 mm
